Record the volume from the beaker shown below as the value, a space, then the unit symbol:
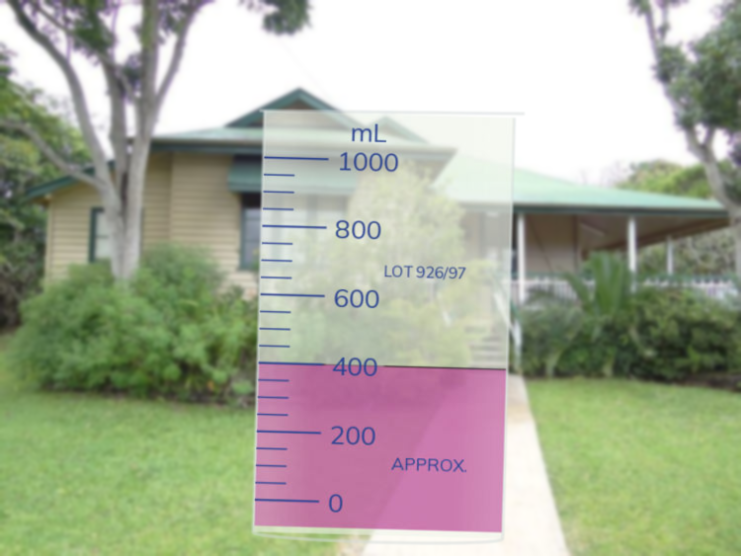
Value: 400 mL
